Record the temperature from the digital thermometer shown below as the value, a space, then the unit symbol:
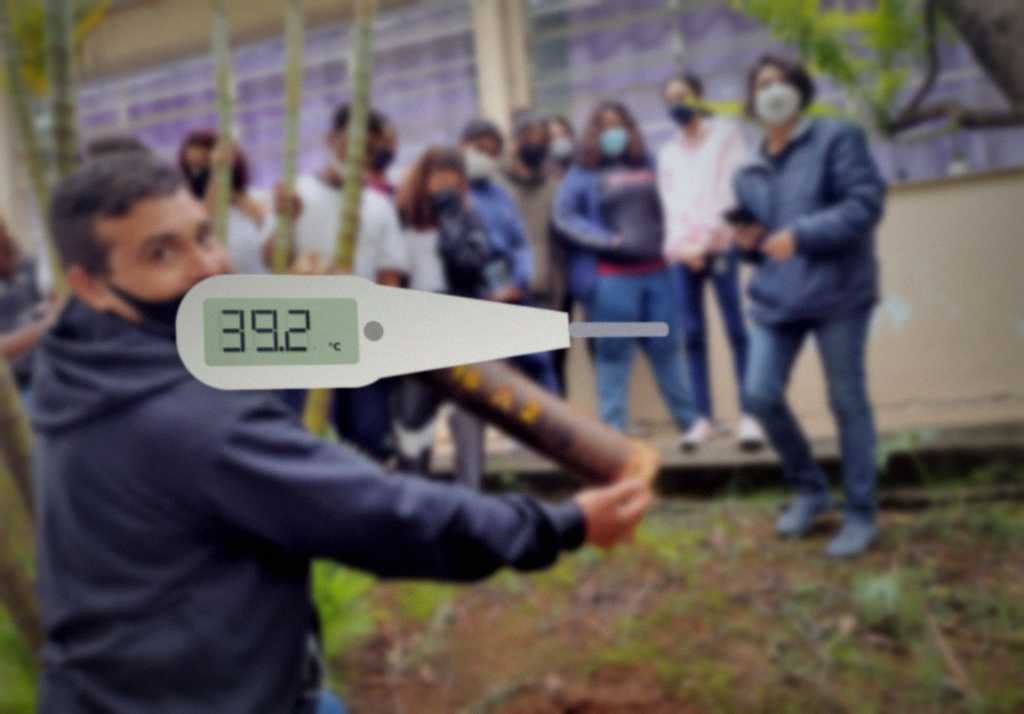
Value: 39.2 °C
